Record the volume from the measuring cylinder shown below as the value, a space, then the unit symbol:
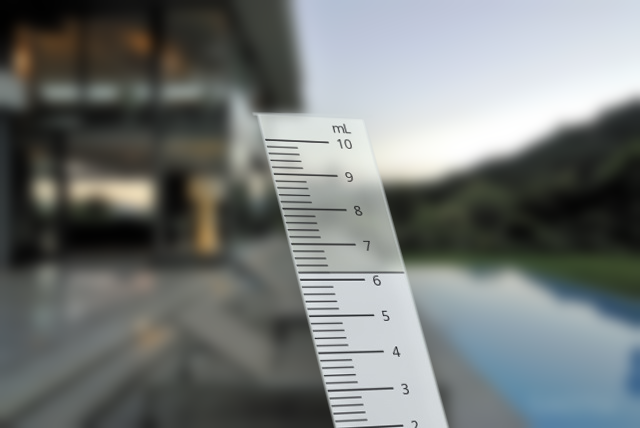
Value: 6.2 mL
